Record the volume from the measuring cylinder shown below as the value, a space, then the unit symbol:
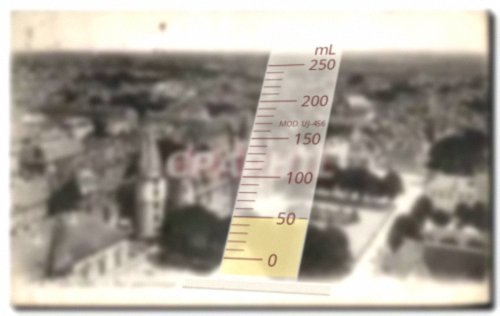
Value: 50 mL
